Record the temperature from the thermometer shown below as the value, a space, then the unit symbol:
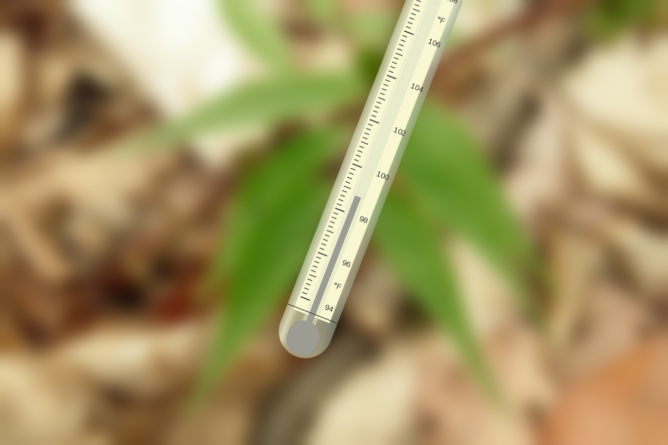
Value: 98.8 °F
